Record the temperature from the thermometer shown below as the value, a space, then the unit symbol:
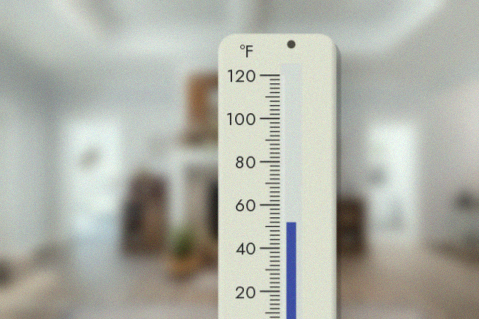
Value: 52 °F
